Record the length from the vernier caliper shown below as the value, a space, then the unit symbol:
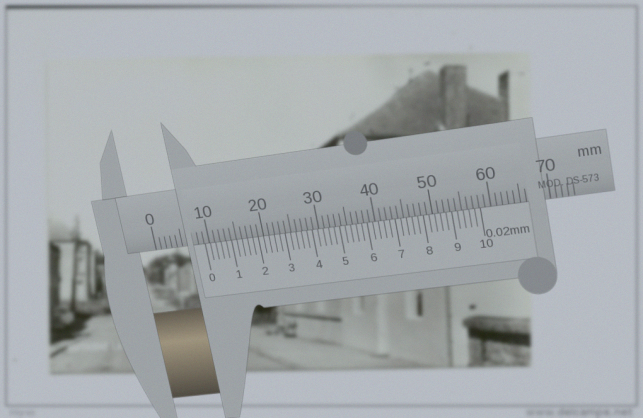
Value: 9.2 mm
